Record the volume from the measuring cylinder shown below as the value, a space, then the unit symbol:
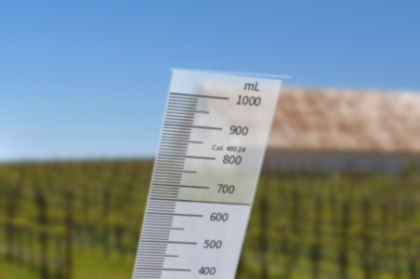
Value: 650 mL
